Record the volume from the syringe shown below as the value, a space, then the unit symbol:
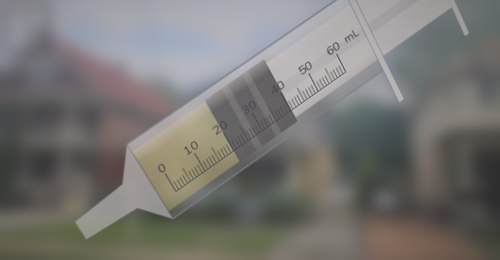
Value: 20 mL
